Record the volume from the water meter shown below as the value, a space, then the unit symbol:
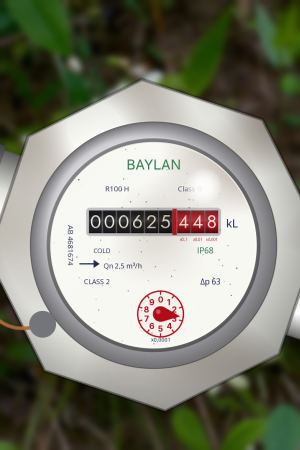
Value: 625.4482 kL
